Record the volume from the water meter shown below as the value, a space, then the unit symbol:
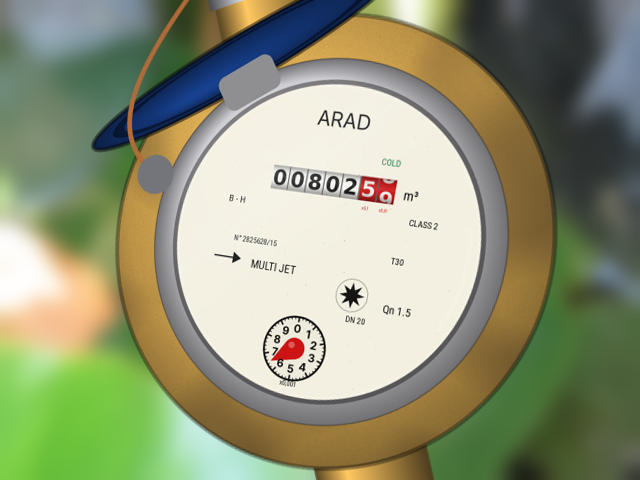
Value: 802.586 m³
